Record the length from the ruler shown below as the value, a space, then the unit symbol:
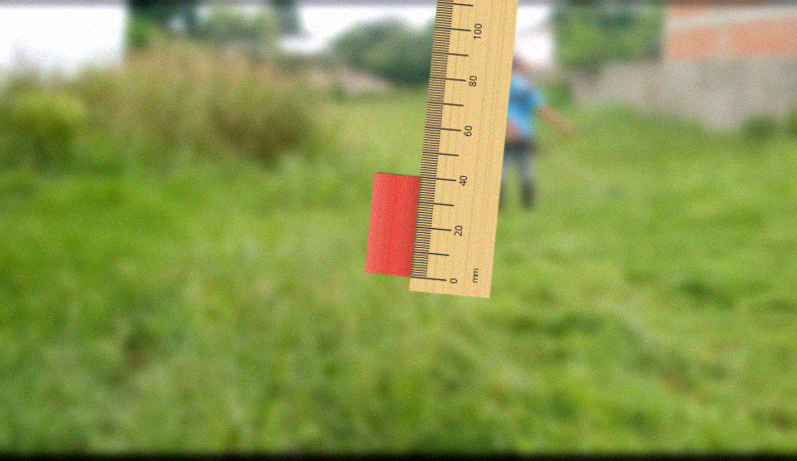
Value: 40 mm
